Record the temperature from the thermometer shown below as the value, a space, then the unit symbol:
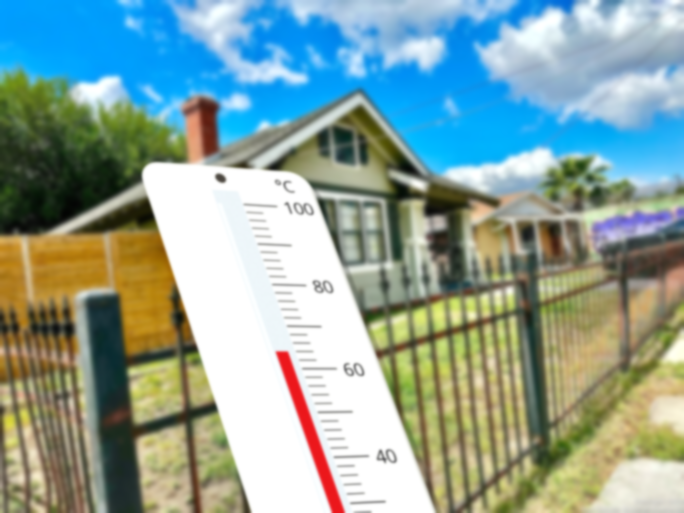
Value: 64 °C
